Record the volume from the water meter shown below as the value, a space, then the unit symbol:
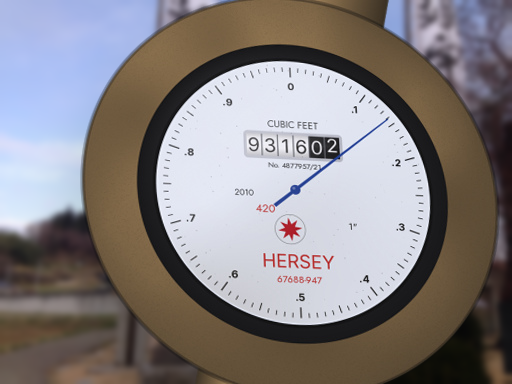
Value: 931602.14 ft³
